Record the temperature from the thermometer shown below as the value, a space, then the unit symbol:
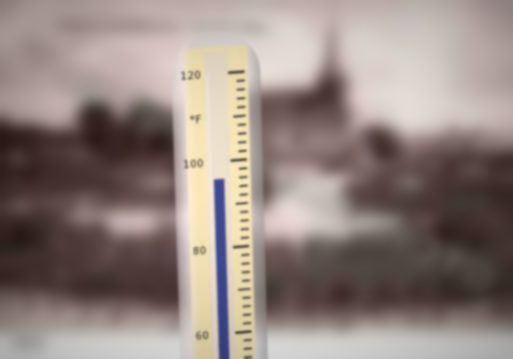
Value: 96 °F
